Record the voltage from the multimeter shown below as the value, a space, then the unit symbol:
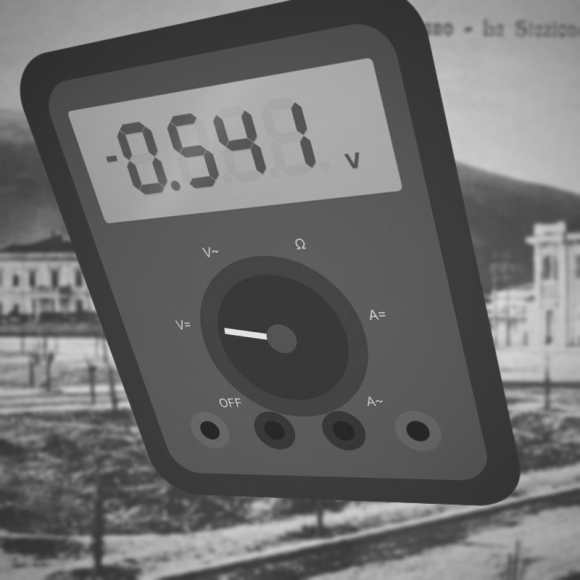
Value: -0.541 V
